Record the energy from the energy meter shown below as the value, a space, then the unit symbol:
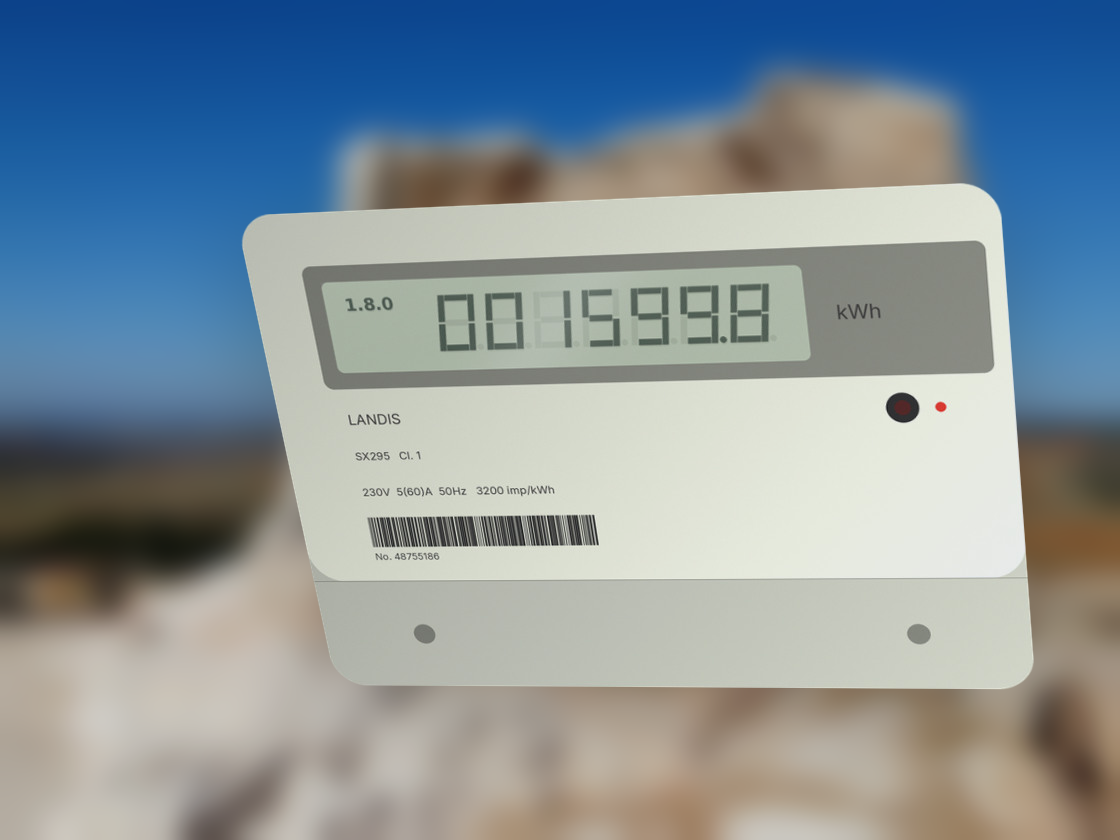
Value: 1599.8 kWh
